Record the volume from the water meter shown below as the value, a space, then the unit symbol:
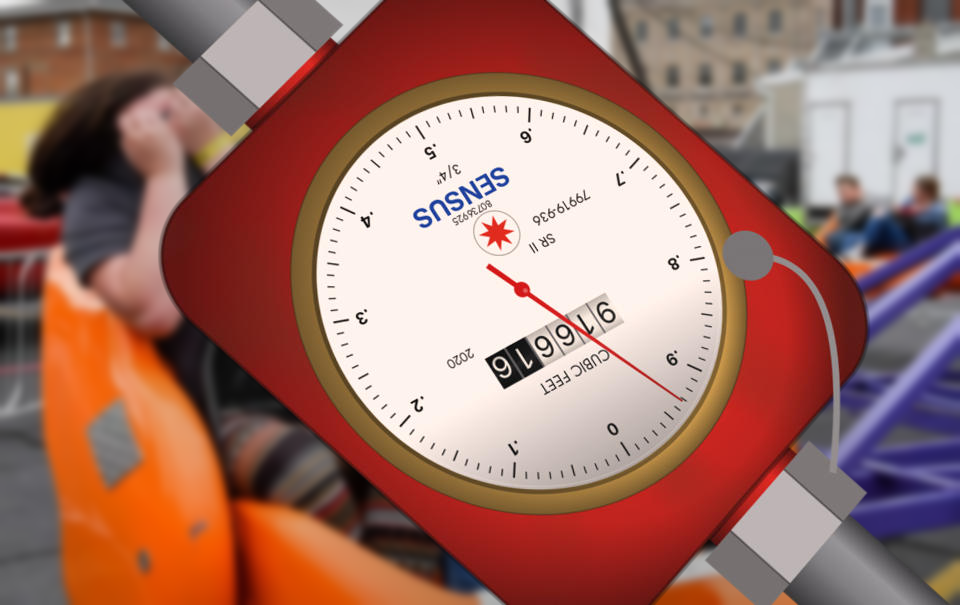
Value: 916615.93 ft³
